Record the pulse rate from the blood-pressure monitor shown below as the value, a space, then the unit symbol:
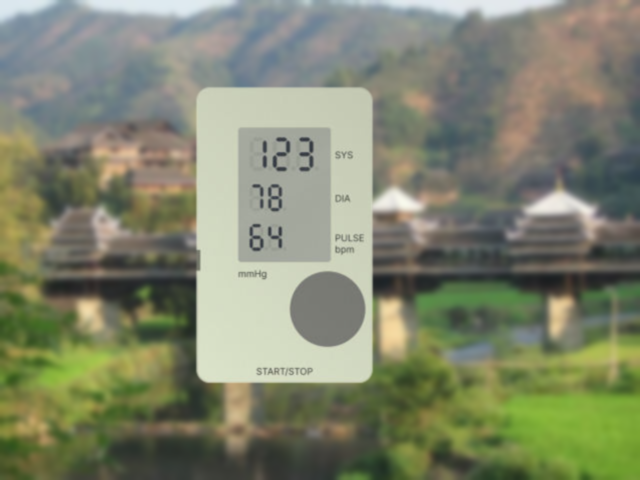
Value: 64 bpm
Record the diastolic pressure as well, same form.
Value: 78 mmHg
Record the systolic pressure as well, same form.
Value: 123 mmHg
